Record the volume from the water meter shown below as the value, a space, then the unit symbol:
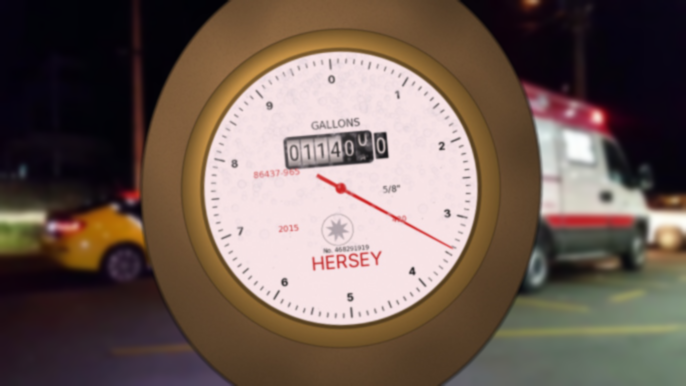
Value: 114003.4 gal
